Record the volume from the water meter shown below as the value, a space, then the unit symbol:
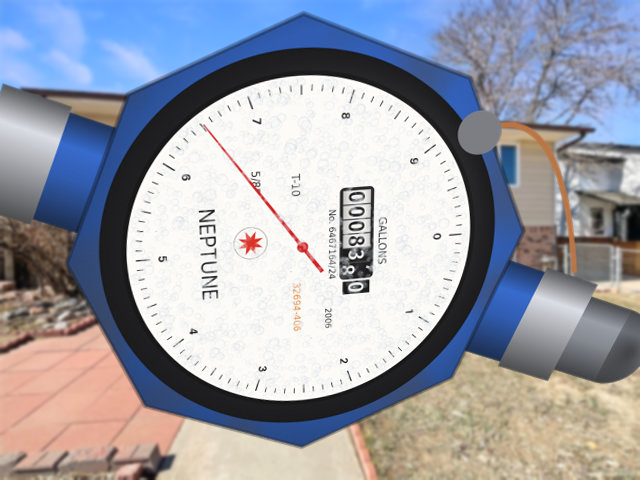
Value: 8376.5 gal
